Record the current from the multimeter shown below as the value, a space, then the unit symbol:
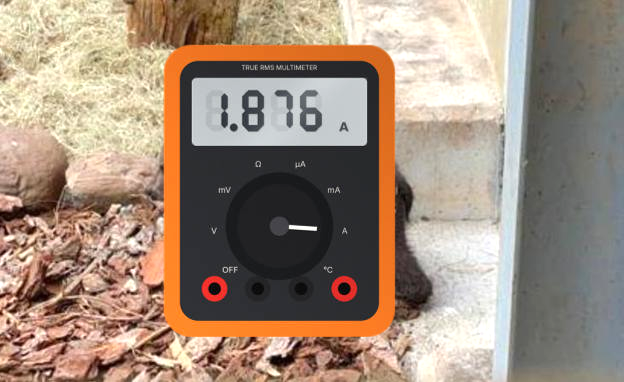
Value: 1.876 A
